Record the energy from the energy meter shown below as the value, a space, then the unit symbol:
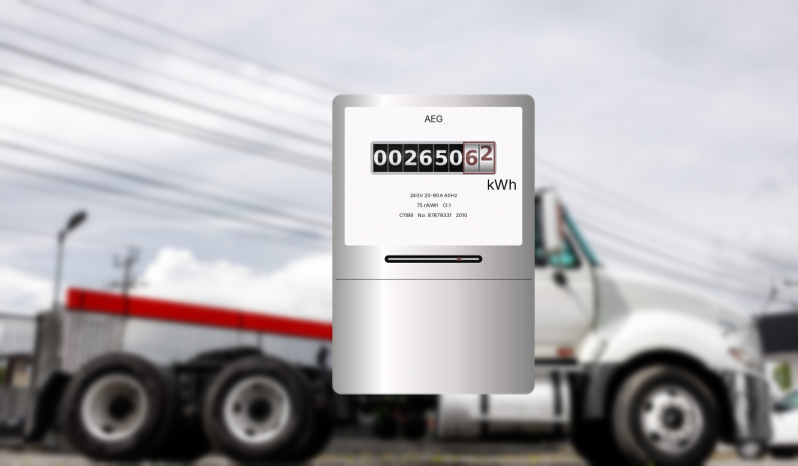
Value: 2650.62 kWh
